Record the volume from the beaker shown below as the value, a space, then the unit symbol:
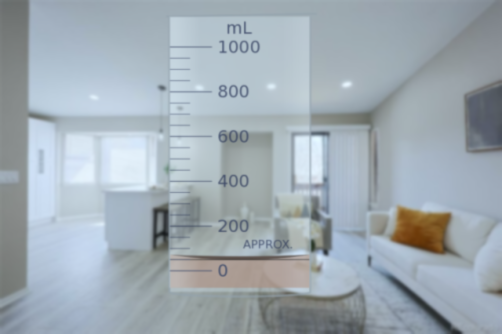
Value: 50 mL
